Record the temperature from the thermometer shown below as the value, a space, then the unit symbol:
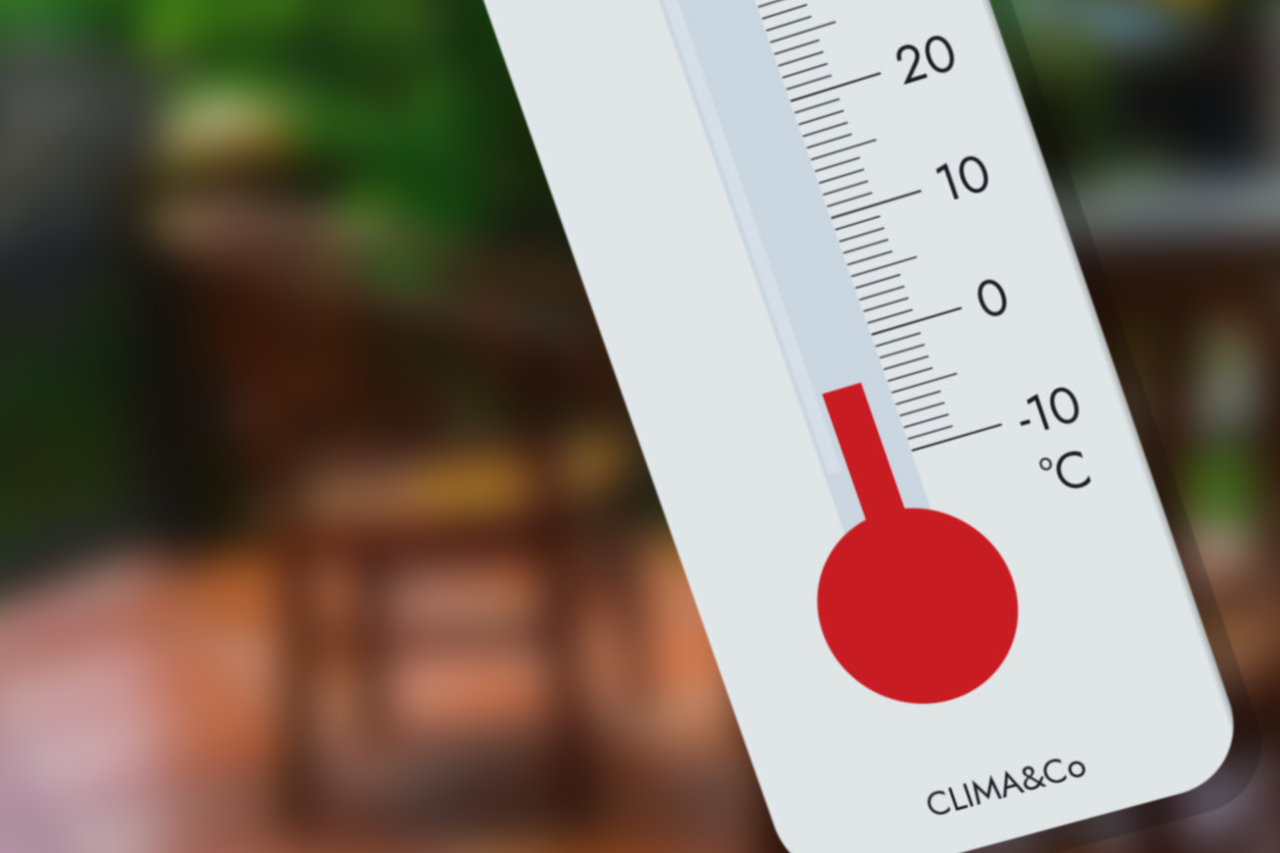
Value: -3.5 °C
